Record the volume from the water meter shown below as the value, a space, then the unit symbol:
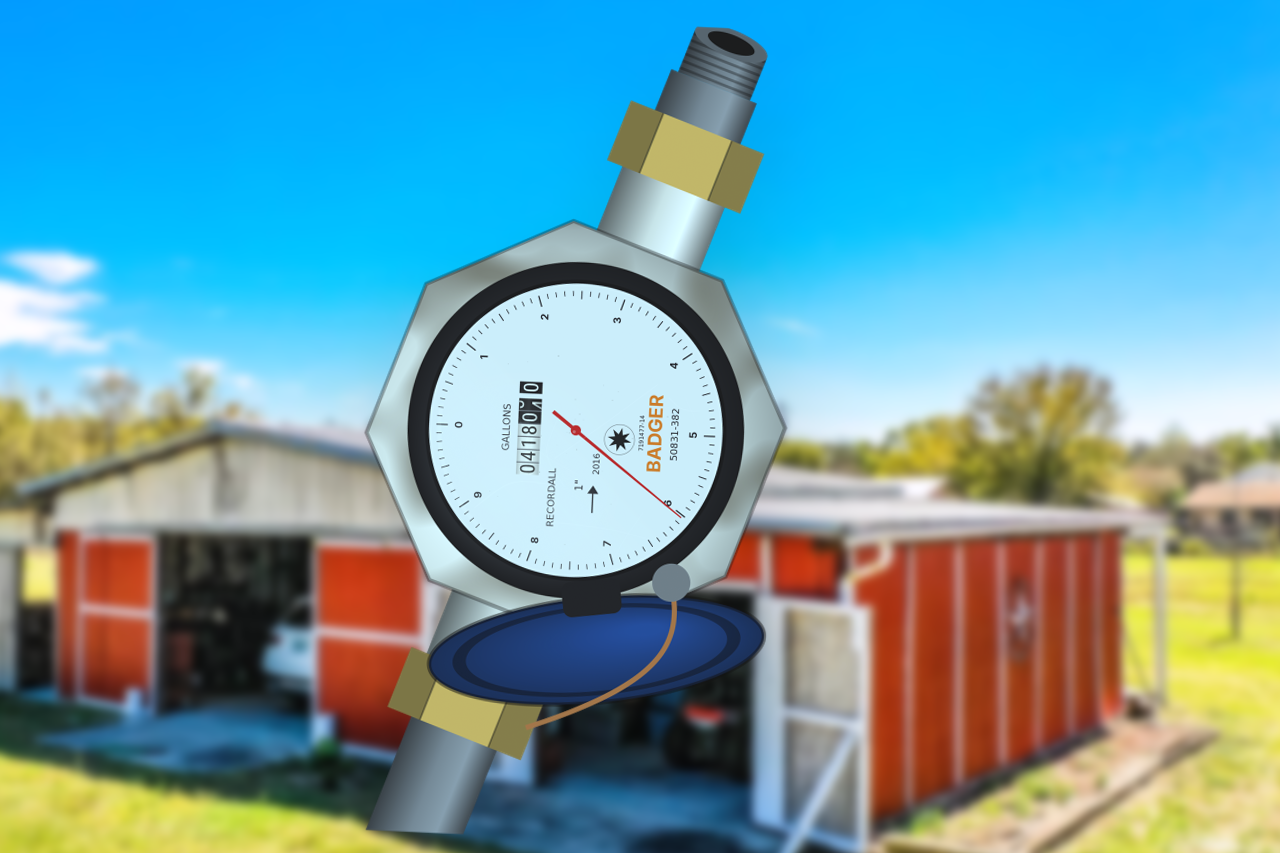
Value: 418036.0 gal
